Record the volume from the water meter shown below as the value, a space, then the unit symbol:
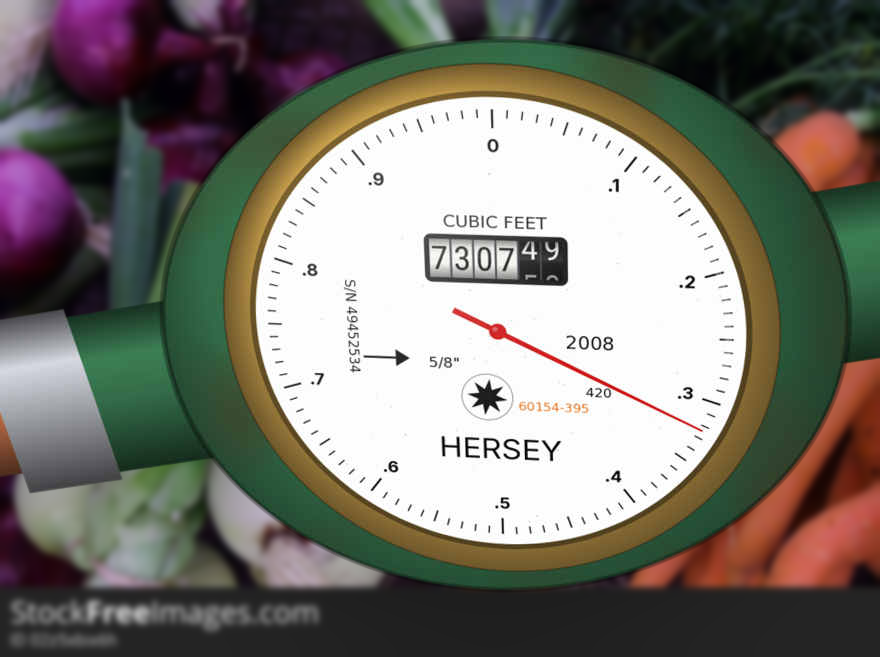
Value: 730749.32 ft³
